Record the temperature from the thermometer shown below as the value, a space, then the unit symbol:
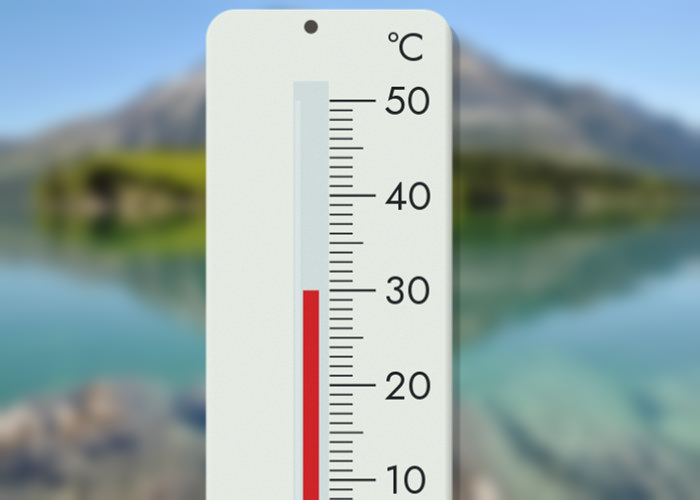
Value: 30 °C
